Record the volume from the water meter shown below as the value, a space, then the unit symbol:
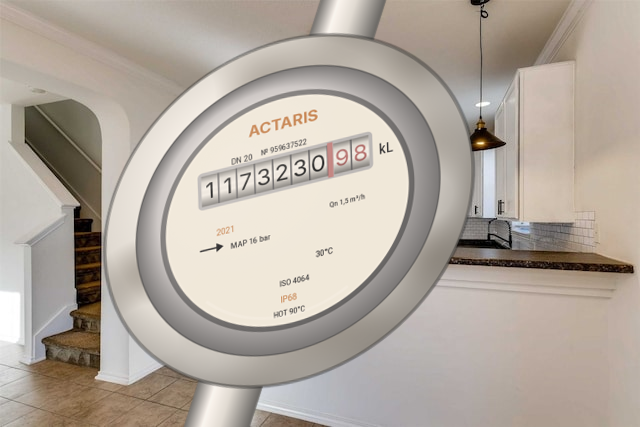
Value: 1173230.98 kL
